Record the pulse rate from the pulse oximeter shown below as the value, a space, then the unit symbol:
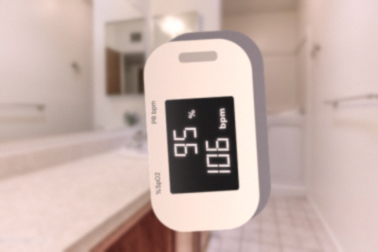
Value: 106 bpm
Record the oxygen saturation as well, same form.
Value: 95 %
